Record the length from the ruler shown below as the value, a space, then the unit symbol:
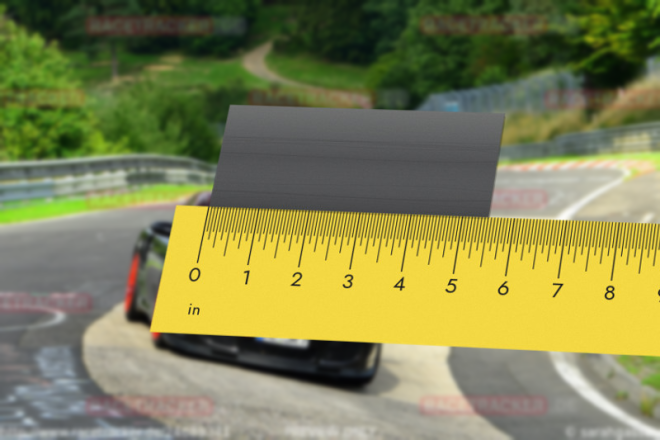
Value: 5.5 in
